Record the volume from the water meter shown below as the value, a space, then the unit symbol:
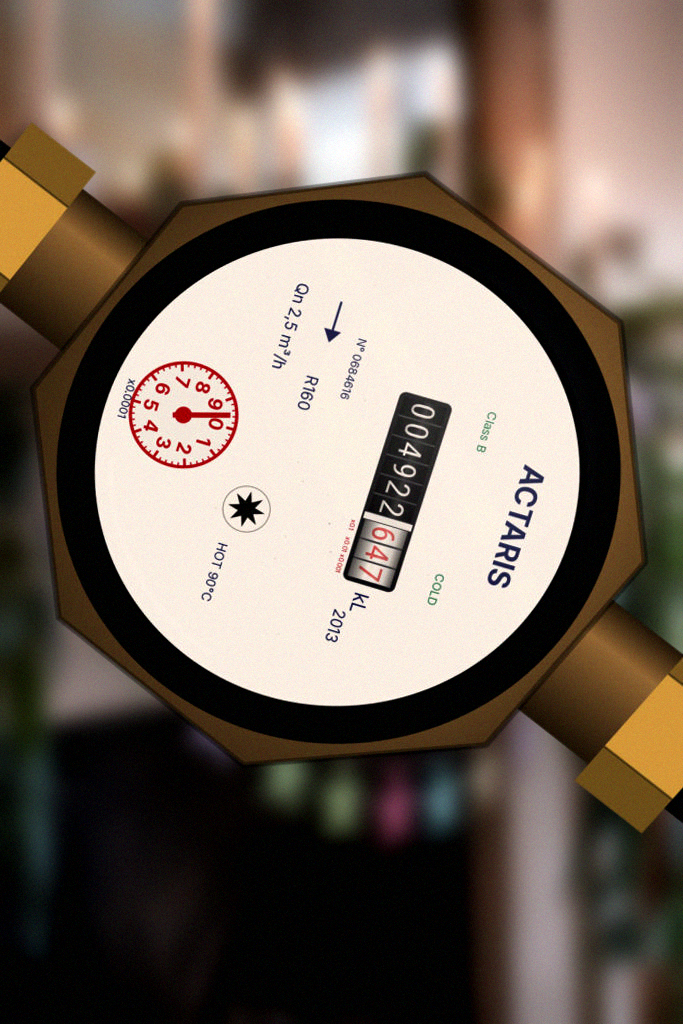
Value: 4922.6469 kL
